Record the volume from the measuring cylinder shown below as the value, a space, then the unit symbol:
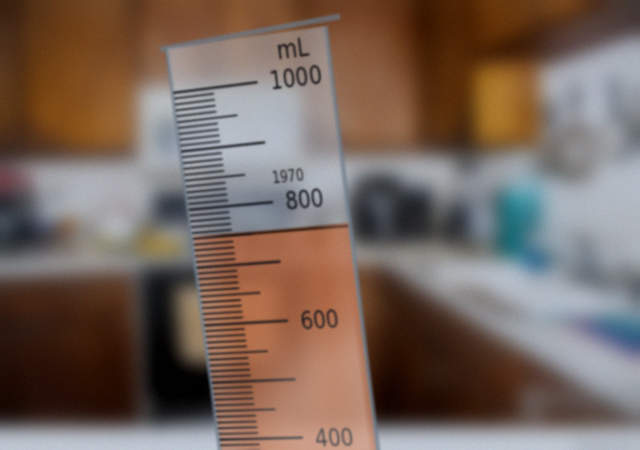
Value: 750 mL
